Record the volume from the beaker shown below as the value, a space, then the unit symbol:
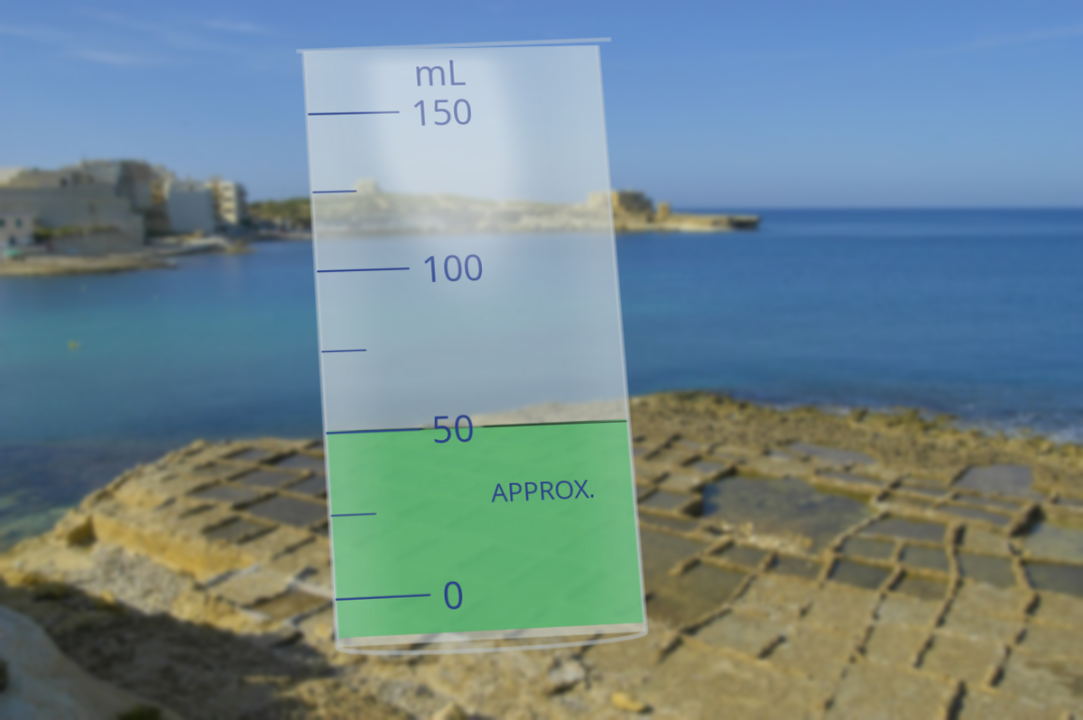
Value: 50 mL
